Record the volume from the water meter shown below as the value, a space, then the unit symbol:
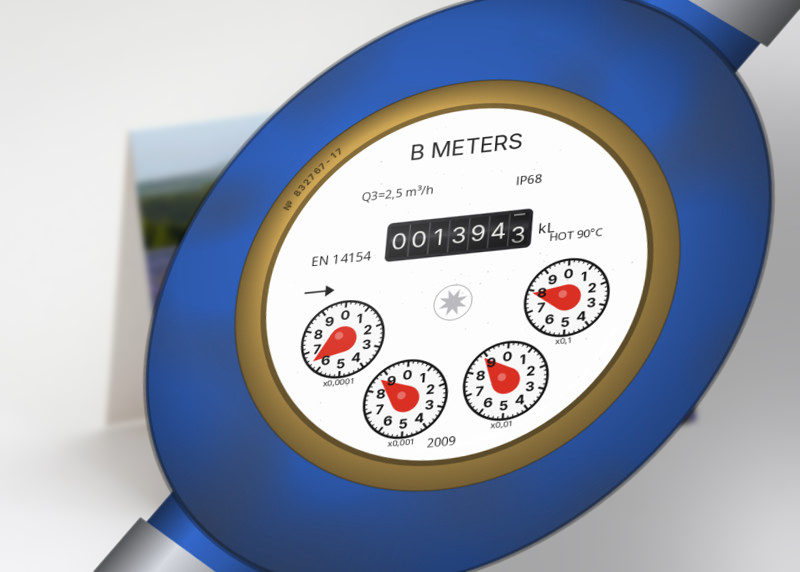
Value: 13942.7886 kL
